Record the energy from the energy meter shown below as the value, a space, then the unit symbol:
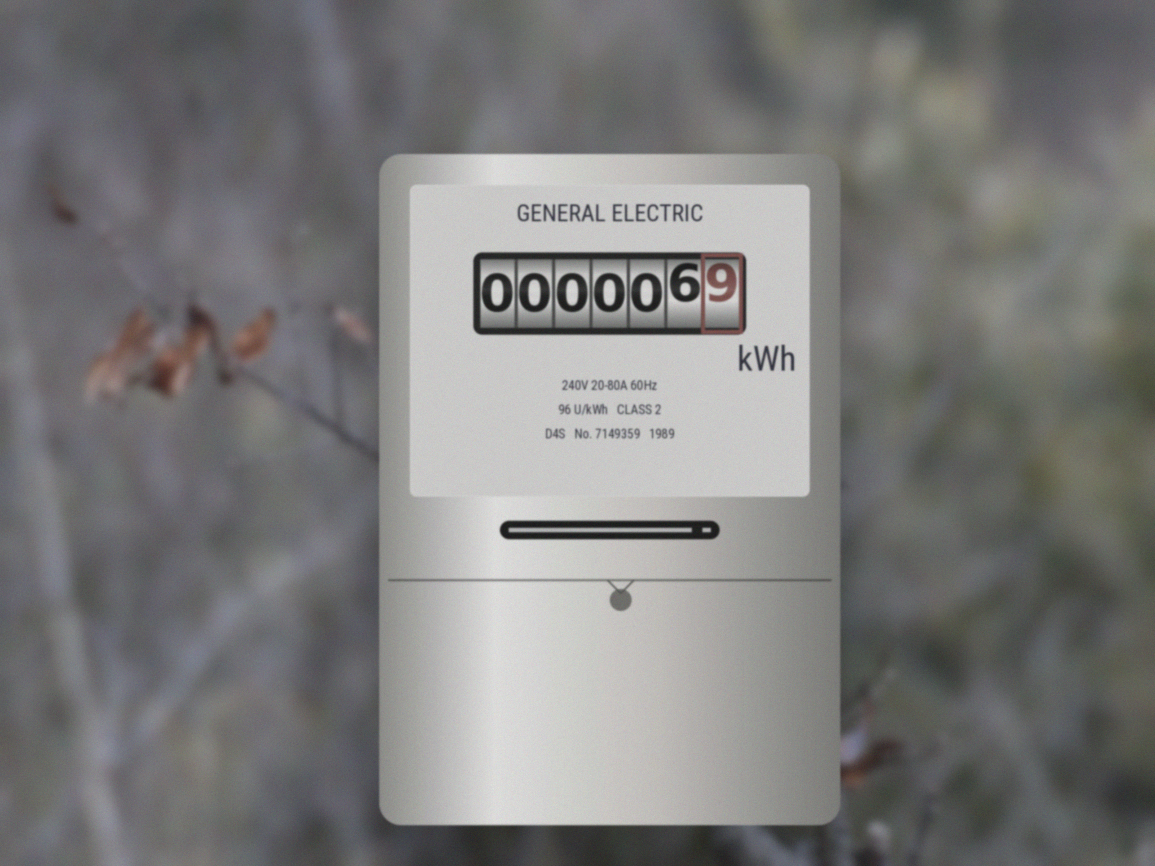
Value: 6.9 kWh
